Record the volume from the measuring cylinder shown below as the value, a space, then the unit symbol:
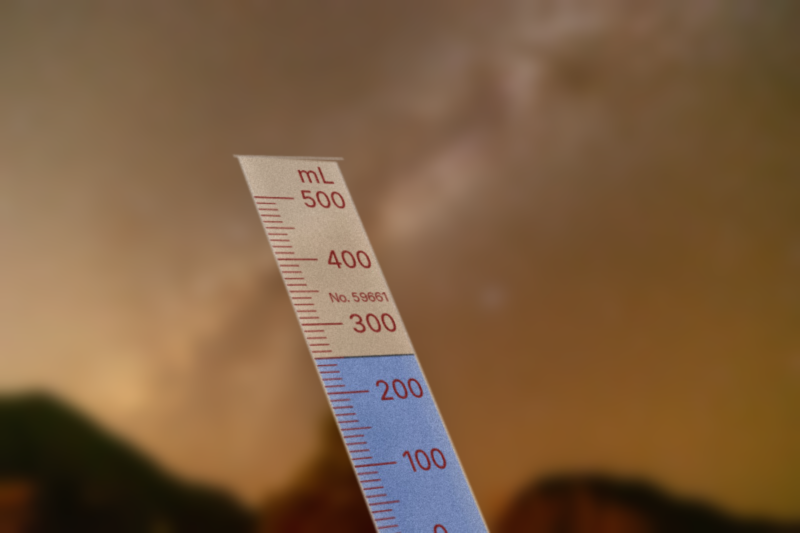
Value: 250 mL
